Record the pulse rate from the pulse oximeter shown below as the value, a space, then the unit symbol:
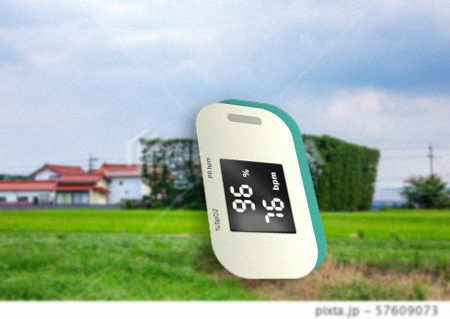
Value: 76 bpm
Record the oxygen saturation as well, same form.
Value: 96 %
